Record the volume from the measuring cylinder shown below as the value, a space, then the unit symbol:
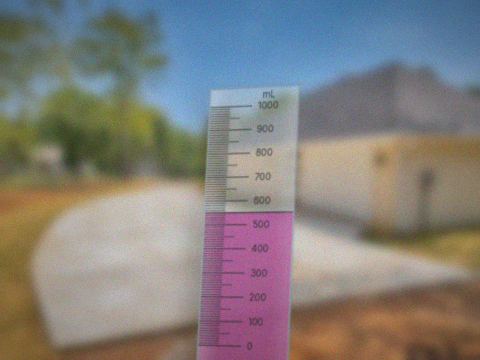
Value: 550 mL
